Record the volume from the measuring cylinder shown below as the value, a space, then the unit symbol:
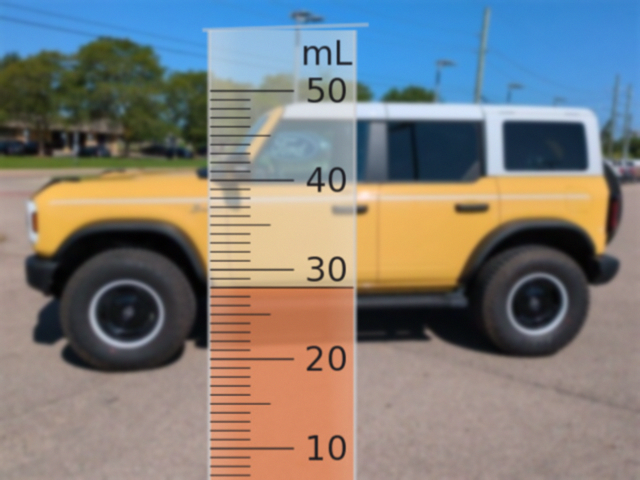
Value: 28 mL
